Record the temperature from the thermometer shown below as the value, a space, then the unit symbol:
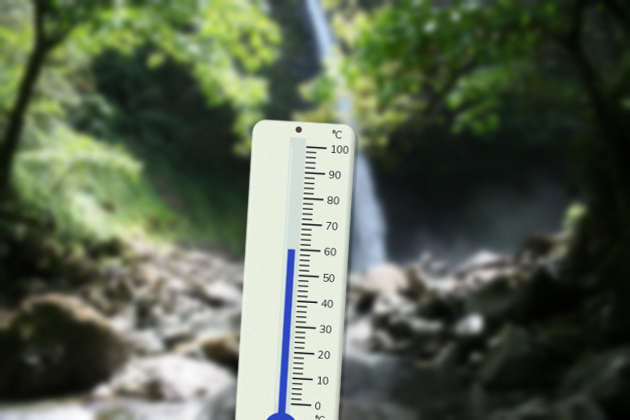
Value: 60 °C
